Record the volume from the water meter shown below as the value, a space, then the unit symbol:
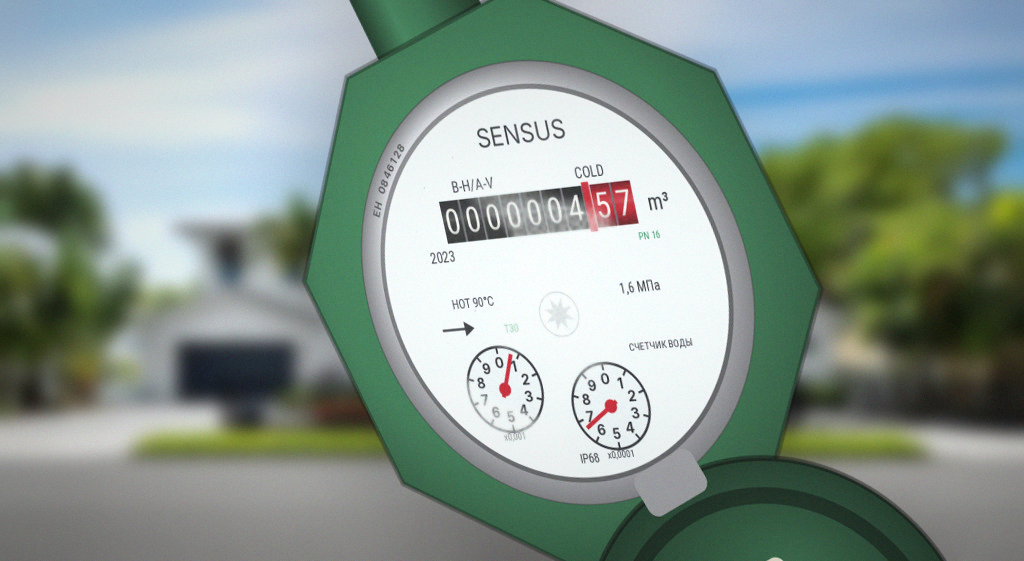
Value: 4.5706 m³
